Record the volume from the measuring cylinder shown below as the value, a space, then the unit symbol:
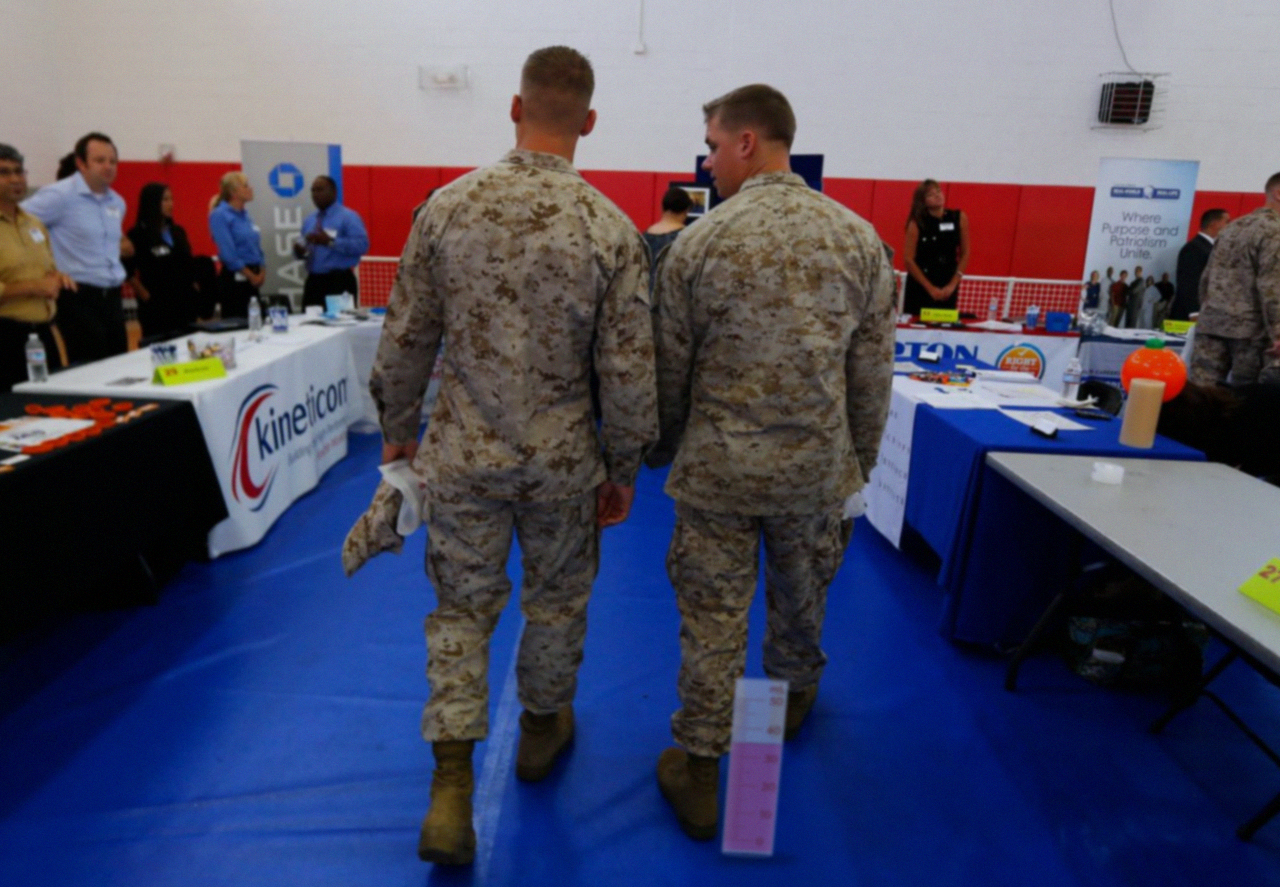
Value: 35 mL
